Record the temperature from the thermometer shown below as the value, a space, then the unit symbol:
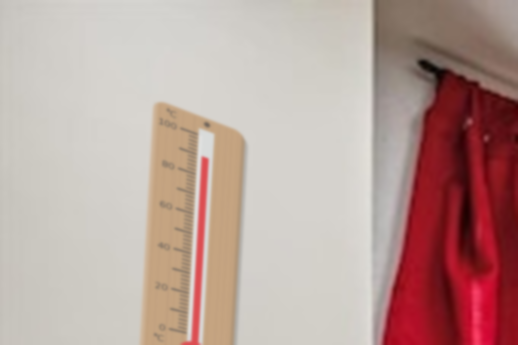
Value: 90 °C
